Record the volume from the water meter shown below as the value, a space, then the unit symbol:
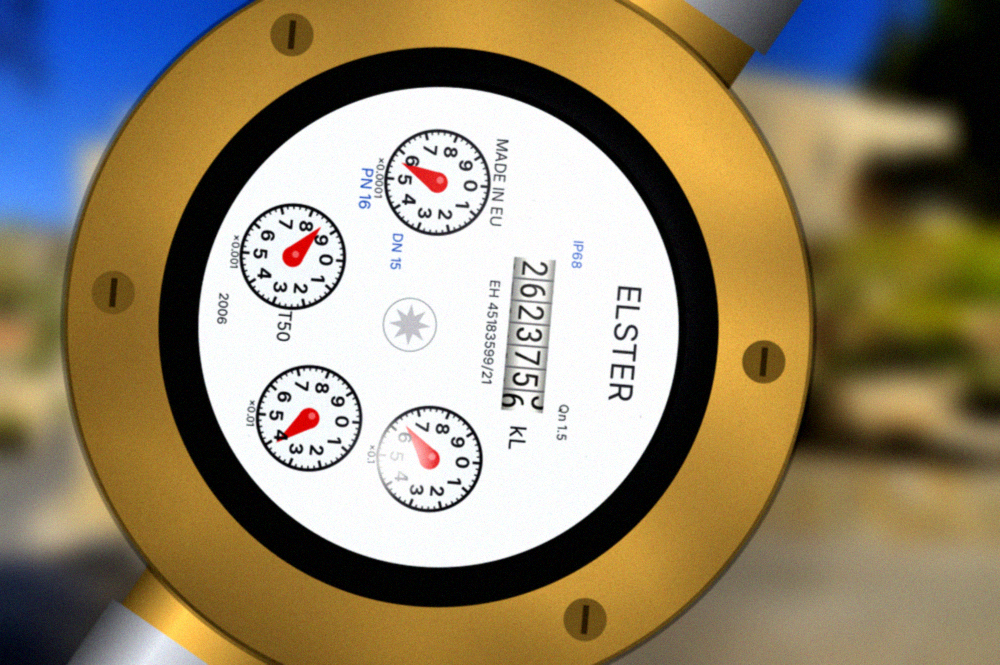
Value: 2623755.6385 kL
